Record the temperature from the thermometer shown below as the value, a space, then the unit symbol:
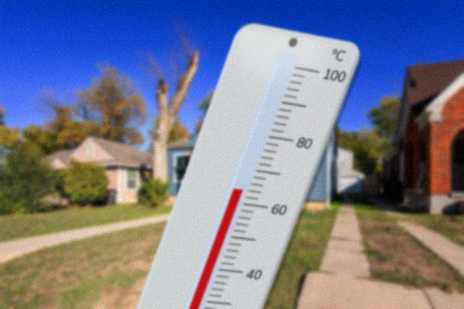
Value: 64 °C
